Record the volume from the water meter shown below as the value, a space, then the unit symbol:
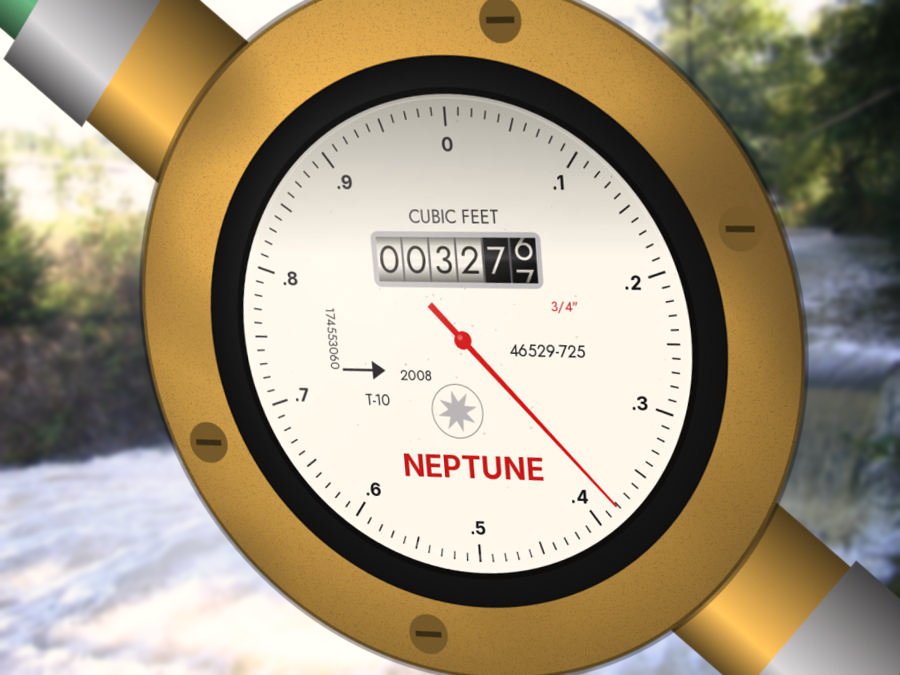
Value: 3276.38 ft³
